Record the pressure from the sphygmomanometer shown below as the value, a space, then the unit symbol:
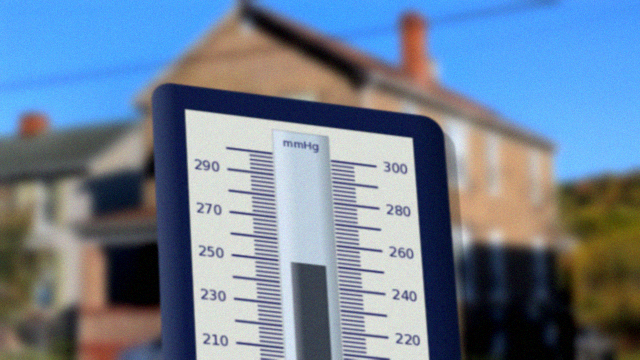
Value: 250 mmHg
